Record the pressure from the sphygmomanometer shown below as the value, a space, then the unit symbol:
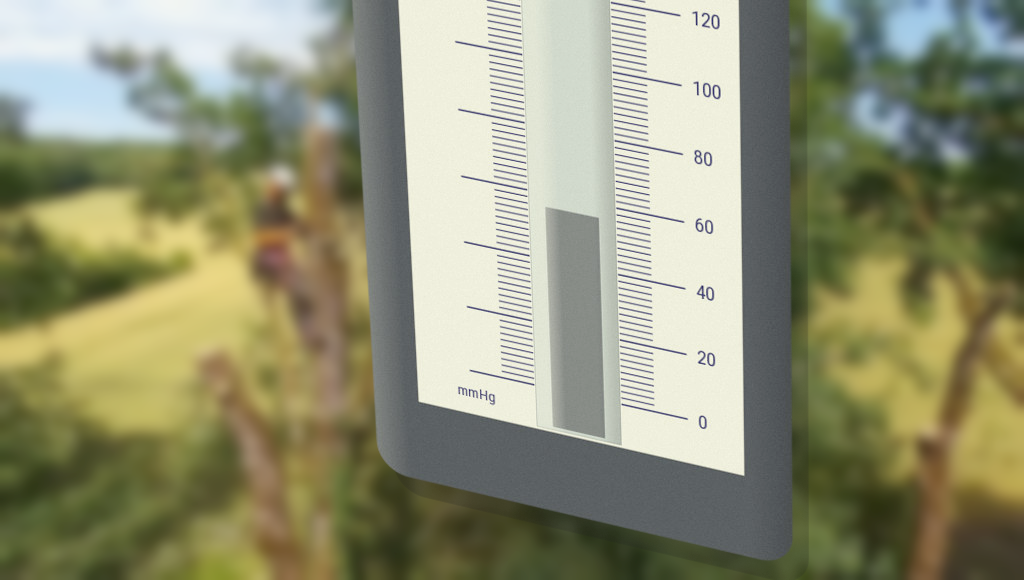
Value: 56 mmHg
